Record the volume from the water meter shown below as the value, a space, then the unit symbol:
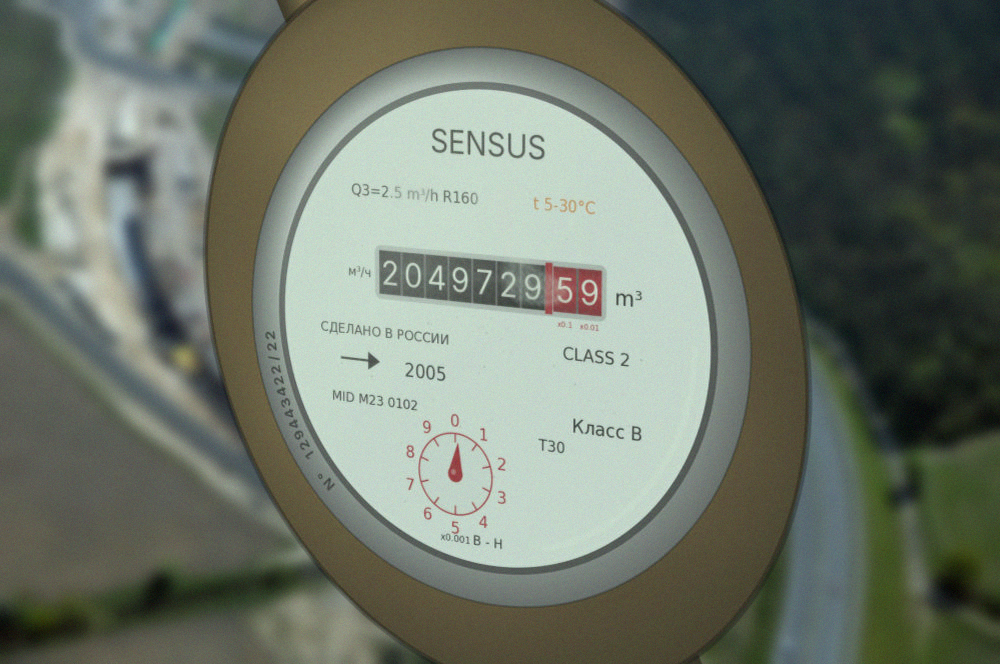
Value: 2049729.590 m³
